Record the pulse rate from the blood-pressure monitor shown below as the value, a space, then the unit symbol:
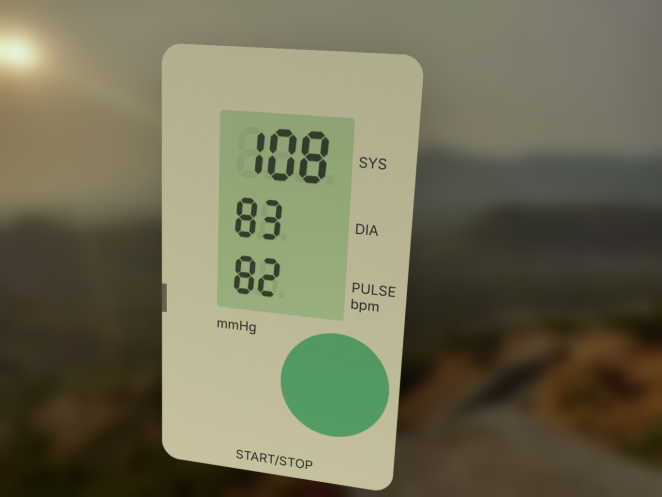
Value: 82 bpm
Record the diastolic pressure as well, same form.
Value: 83 mmHg
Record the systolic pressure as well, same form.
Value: 108 mmHg
